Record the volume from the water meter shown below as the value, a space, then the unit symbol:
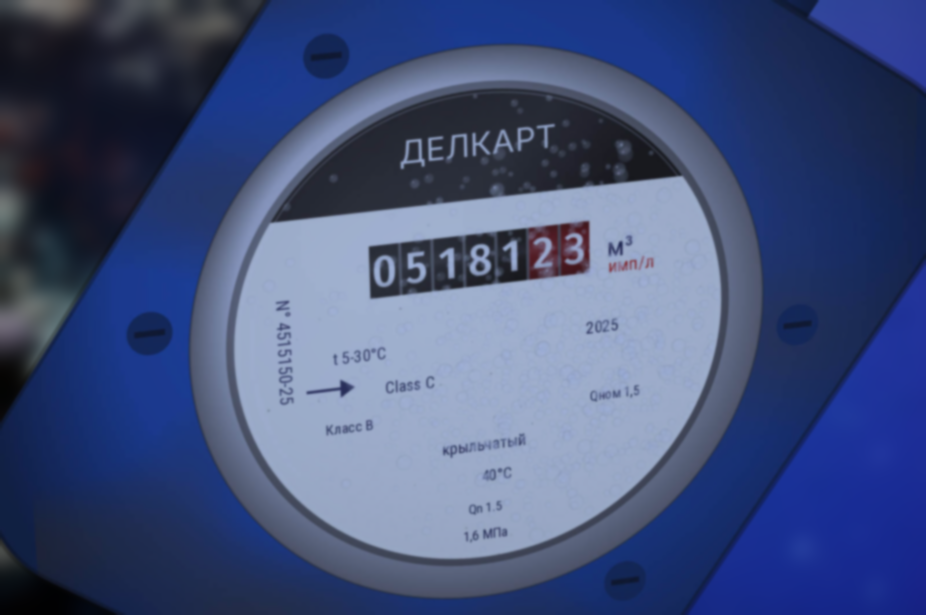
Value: 5181.23 m³
